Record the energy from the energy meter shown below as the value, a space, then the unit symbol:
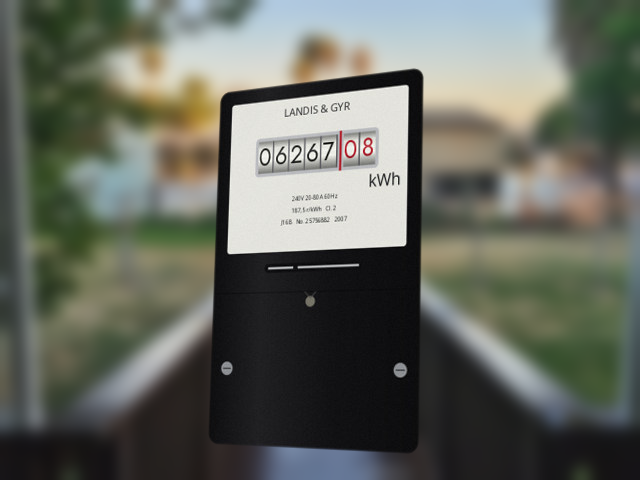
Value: 6267.08 kWh
